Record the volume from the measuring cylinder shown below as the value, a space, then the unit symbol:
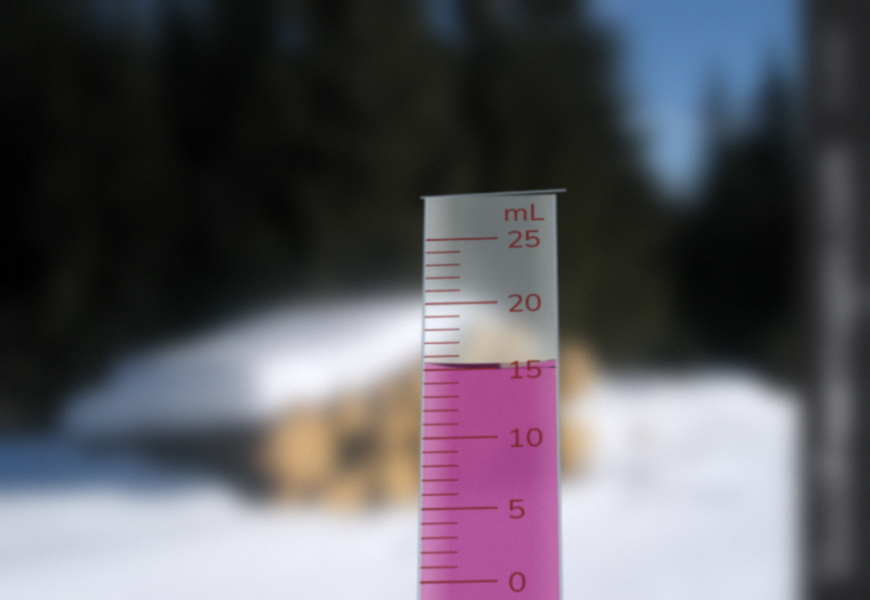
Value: 15 mL
